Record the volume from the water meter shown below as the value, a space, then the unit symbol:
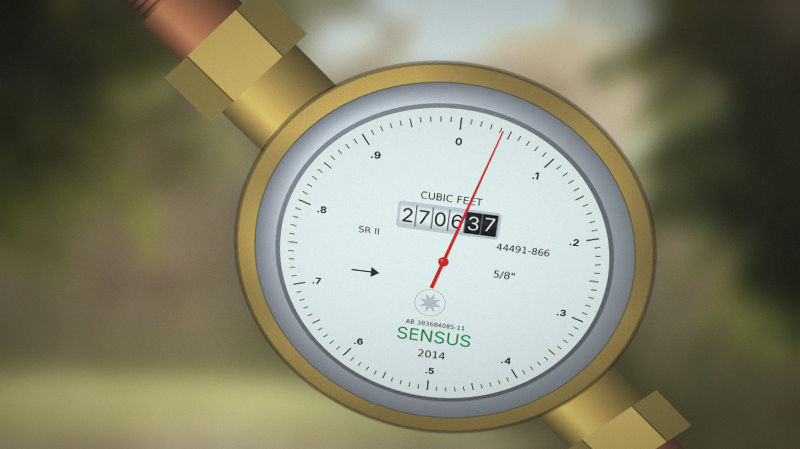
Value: 270637.04 ft³
